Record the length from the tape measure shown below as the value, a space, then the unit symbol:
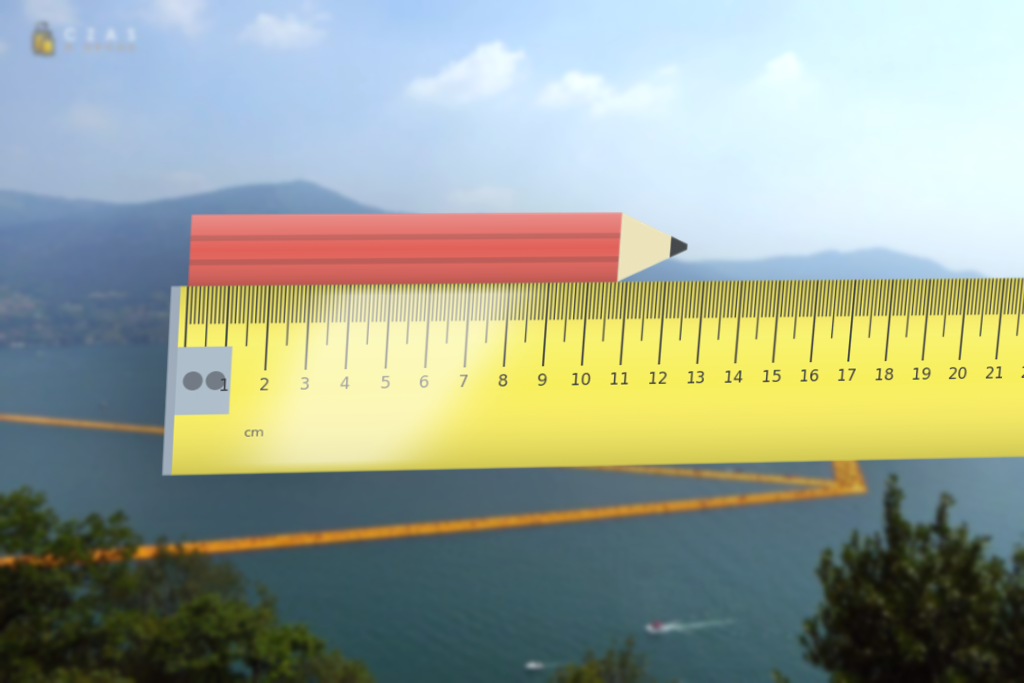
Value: 12.5 cm
